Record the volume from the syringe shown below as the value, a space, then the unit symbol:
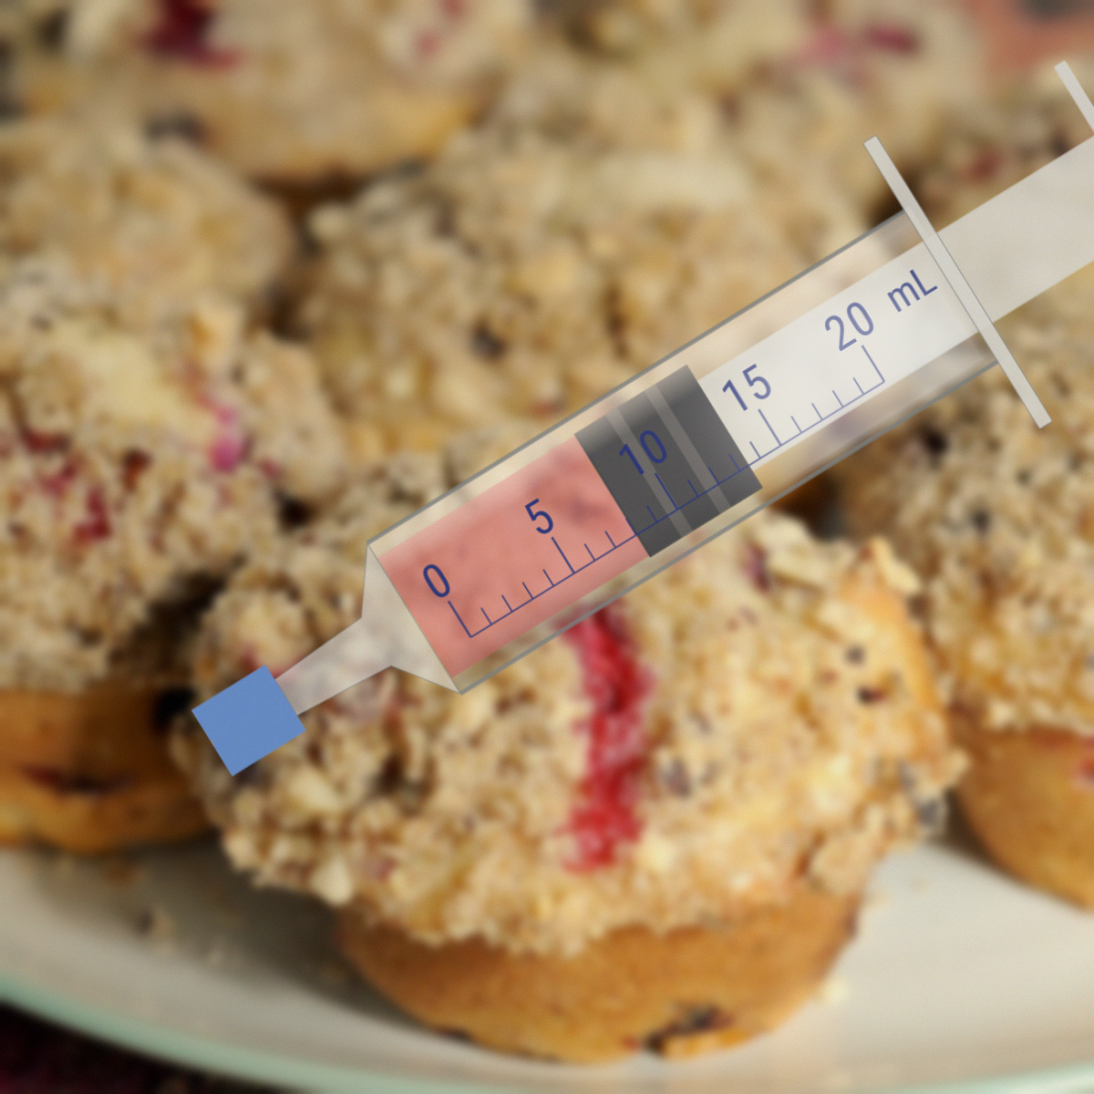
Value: 8 mL
